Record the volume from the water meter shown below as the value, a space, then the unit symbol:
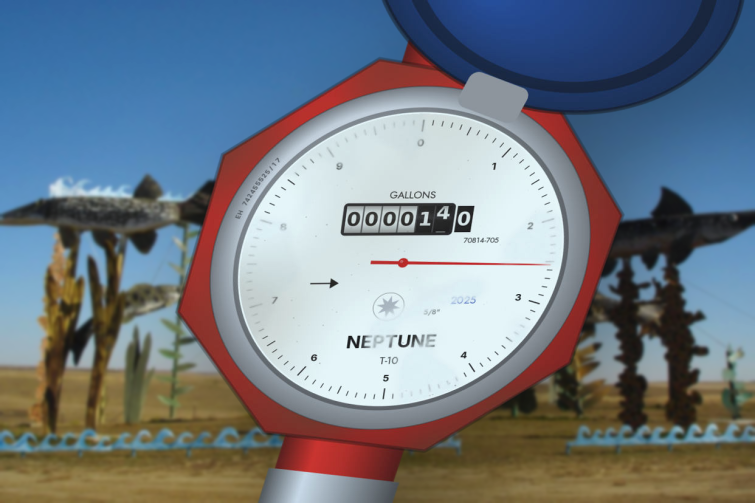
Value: 142.5 gal
